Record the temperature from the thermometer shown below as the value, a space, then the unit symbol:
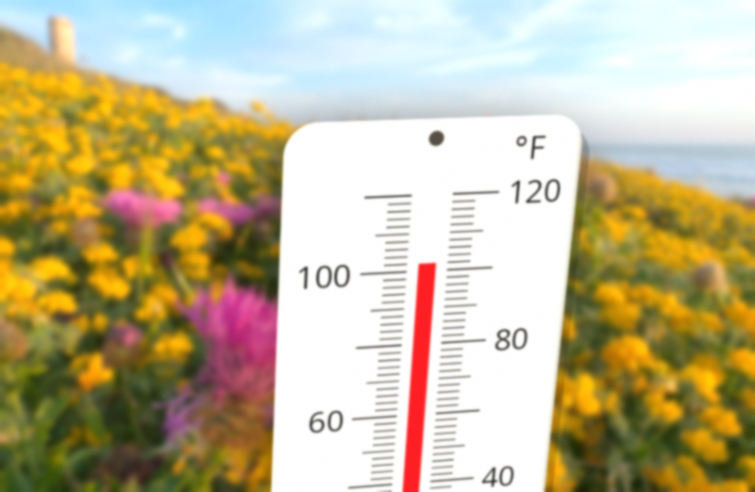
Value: 102 °F
